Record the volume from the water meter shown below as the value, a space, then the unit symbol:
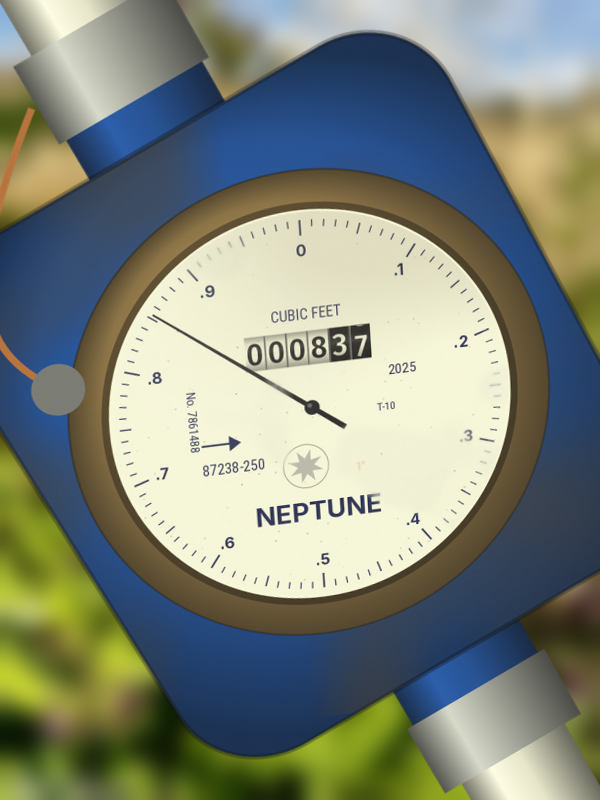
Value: 836.85 ft³
